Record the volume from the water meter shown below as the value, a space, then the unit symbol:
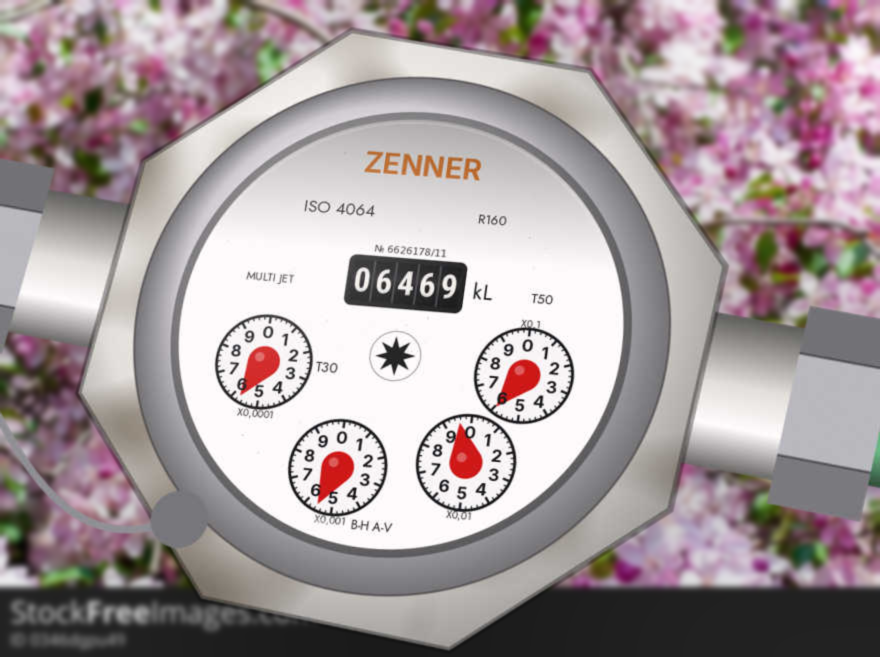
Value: 6469.5955 kL
